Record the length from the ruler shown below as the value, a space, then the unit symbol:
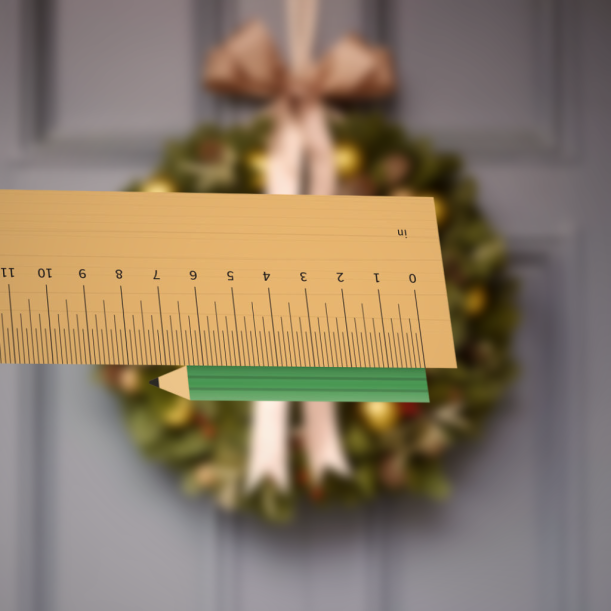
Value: 7.5 in
